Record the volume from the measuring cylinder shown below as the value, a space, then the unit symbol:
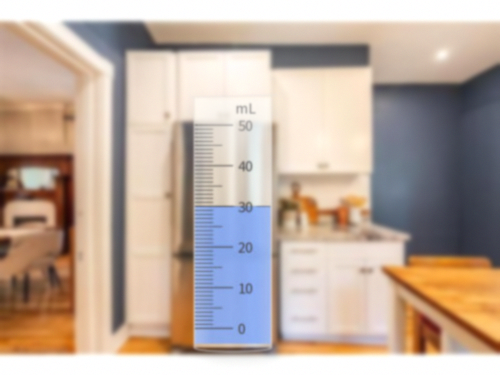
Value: 30 mL
